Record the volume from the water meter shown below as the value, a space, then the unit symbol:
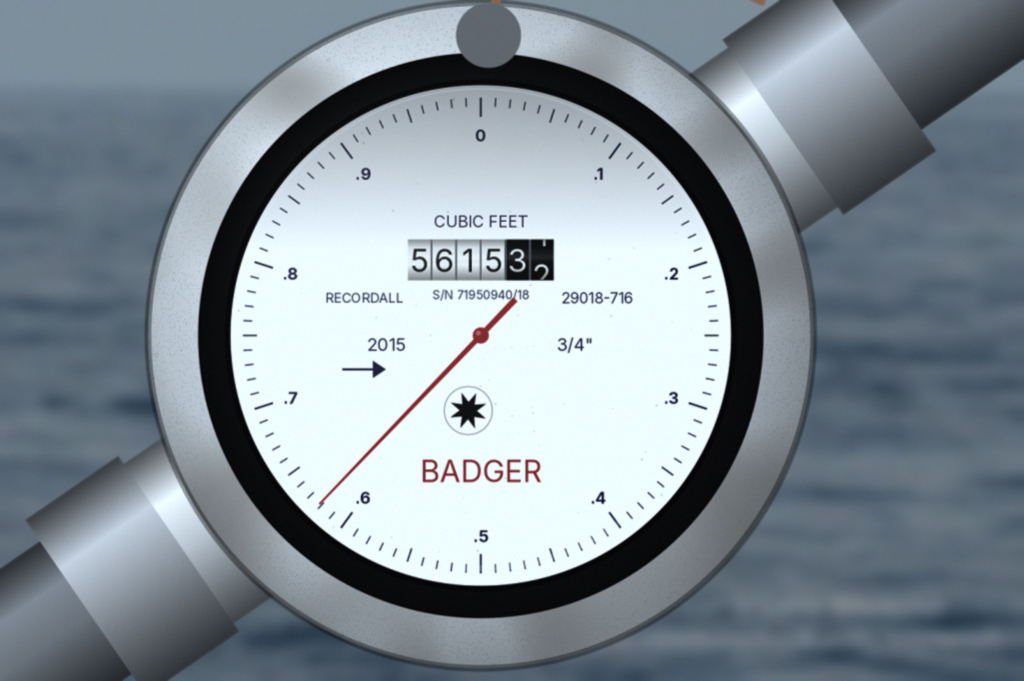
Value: 561531.62 ft³
